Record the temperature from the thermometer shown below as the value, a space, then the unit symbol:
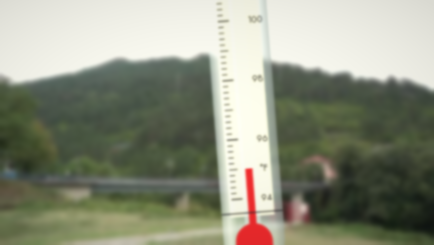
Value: 95 °F
